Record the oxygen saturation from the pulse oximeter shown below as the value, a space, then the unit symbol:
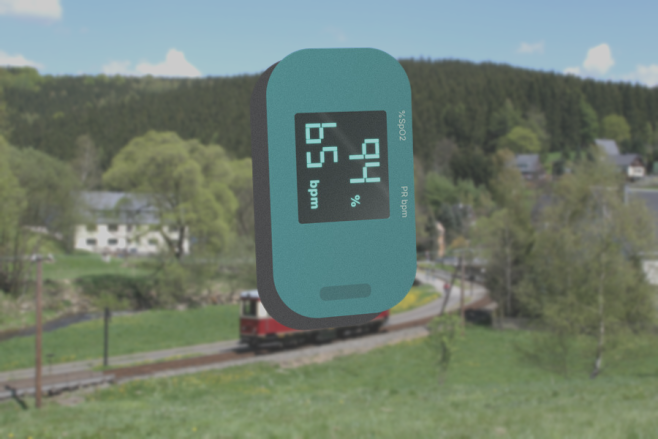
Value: 94 %
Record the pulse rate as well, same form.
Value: 65 bpm
